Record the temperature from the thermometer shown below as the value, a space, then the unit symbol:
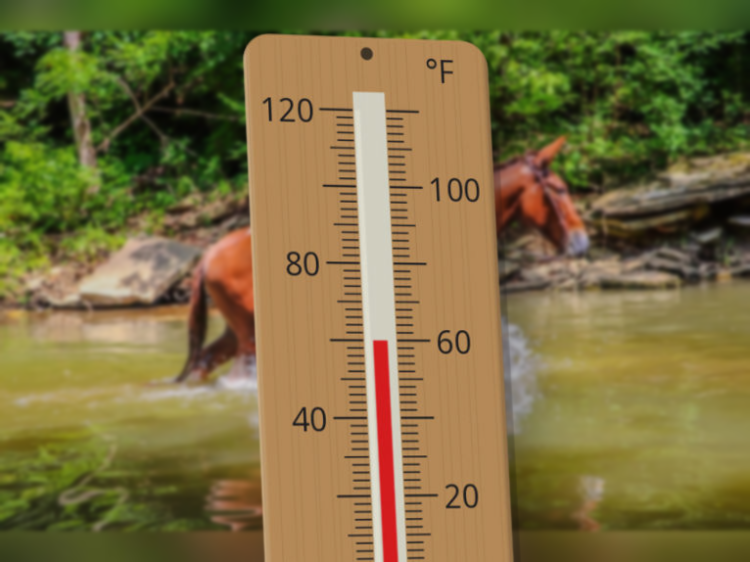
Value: 60 °F
